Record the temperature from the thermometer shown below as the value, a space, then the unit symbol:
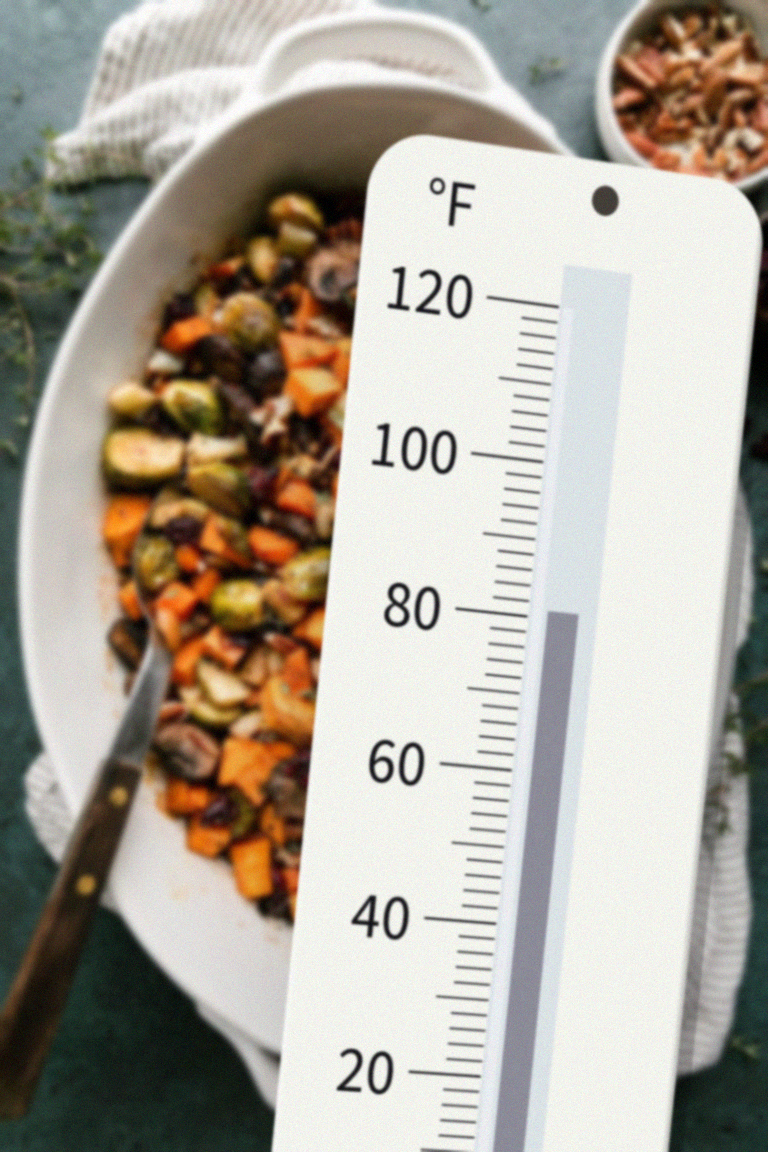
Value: 81 °F
